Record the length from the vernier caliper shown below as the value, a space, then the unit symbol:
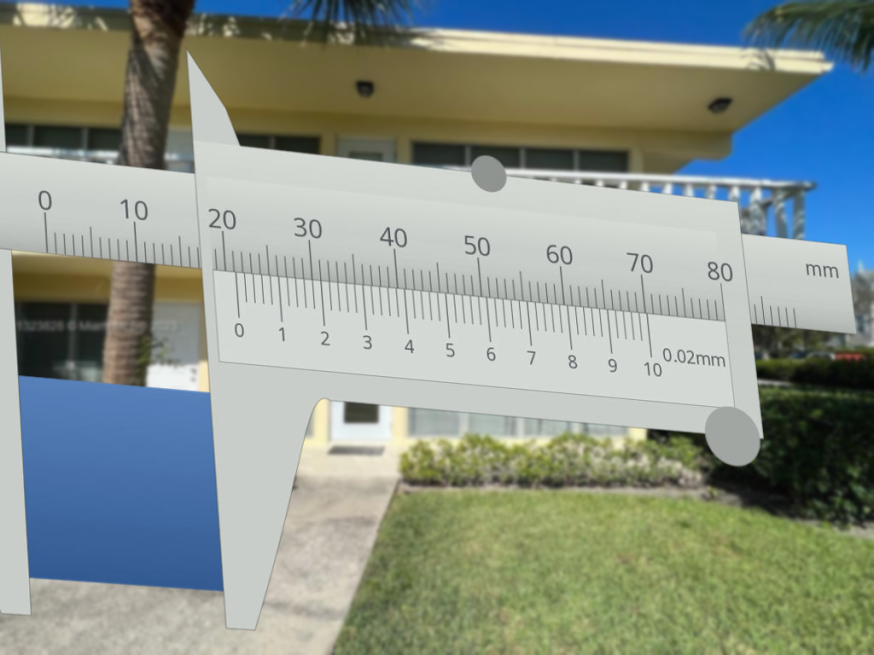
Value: 21.2 mm
